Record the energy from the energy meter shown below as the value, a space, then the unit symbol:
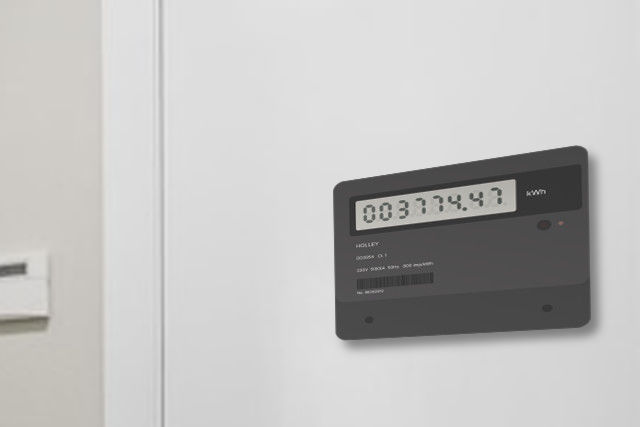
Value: 3774.47 kWh
